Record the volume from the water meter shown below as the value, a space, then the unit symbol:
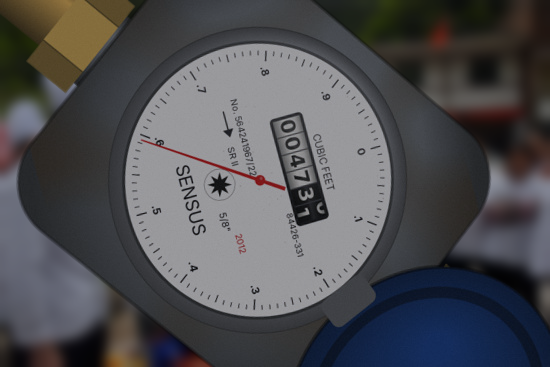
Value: 4730.59 ft³
